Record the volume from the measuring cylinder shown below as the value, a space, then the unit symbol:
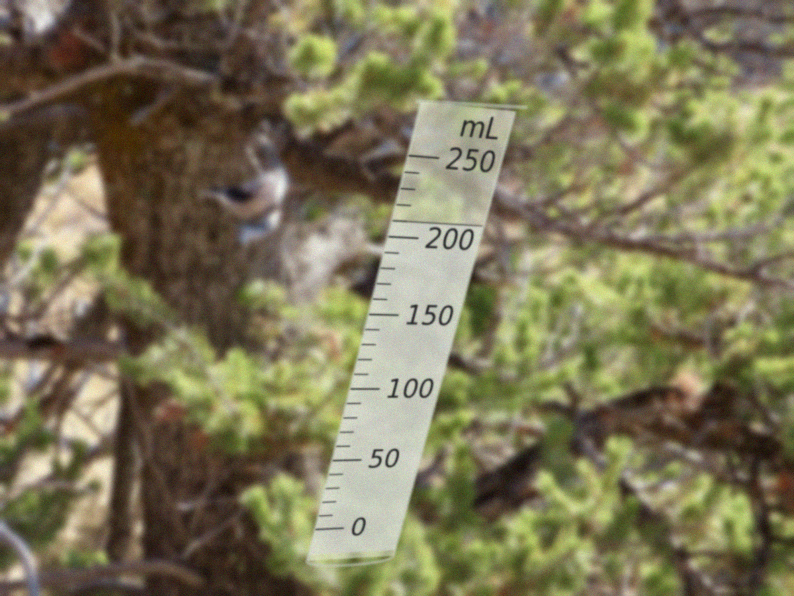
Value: 210 mL
